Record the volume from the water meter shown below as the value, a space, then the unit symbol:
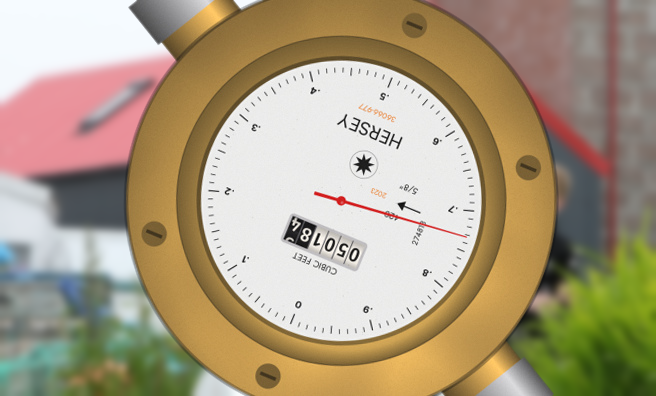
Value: 50183.73 ft³
